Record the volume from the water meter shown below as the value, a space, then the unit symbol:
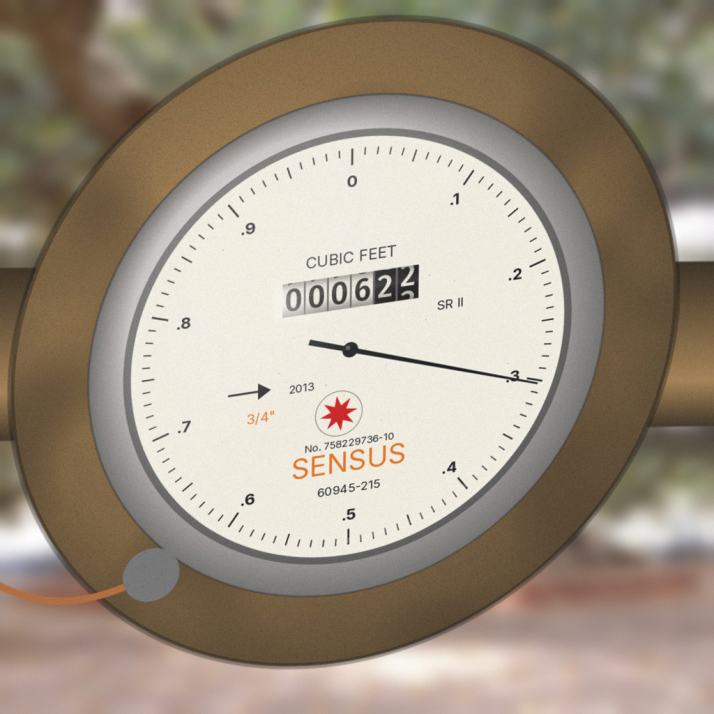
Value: 622.30 ft³
